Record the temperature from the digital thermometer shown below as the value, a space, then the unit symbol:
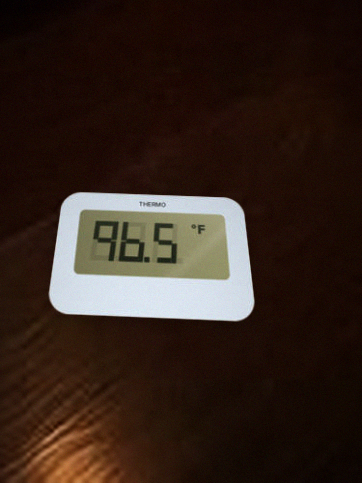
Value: 96.5 °F
